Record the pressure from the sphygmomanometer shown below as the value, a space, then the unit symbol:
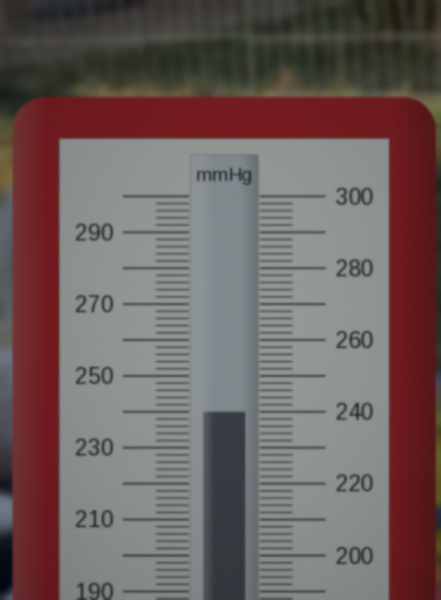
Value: 240 mmHg
